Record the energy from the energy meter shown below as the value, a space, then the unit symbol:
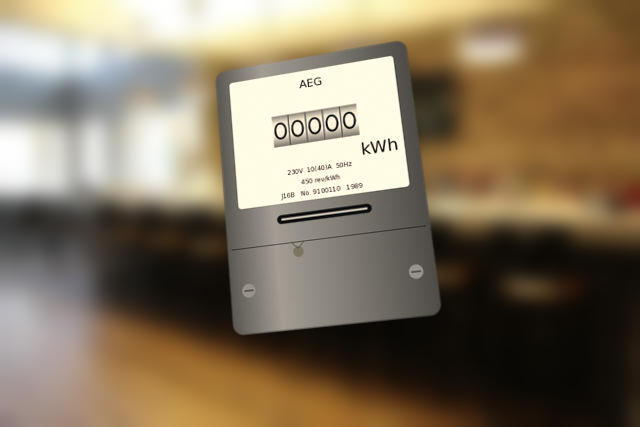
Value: 0 kWh
